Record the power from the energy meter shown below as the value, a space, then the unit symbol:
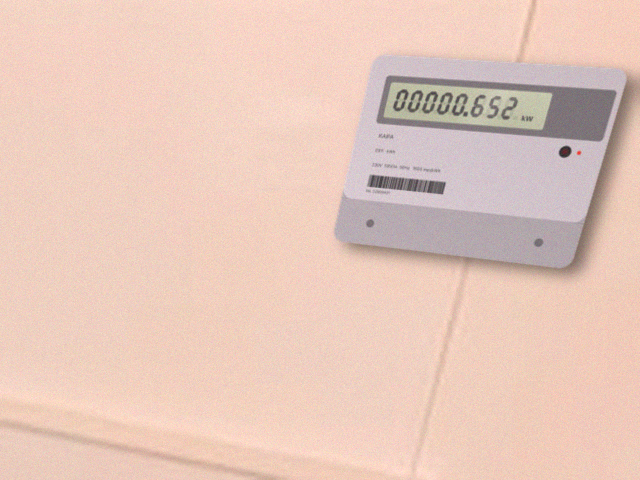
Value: 0.652 kW
